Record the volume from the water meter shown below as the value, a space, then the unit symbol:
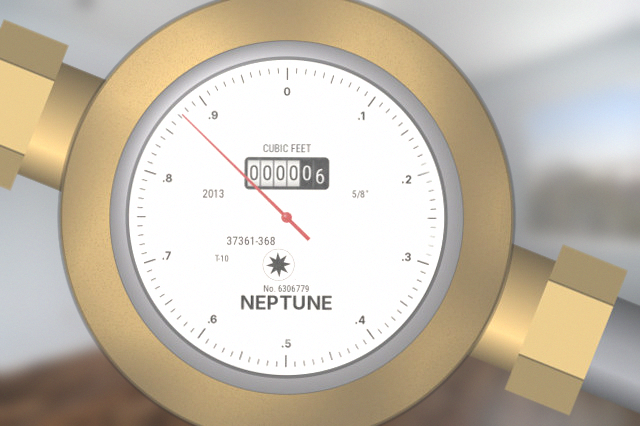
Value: 5.87 ft³
